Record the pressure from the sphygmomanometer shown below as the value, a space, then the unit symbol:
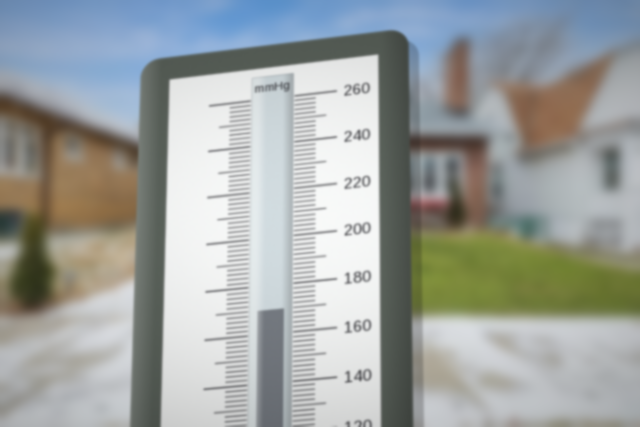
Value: 170 mmHg
